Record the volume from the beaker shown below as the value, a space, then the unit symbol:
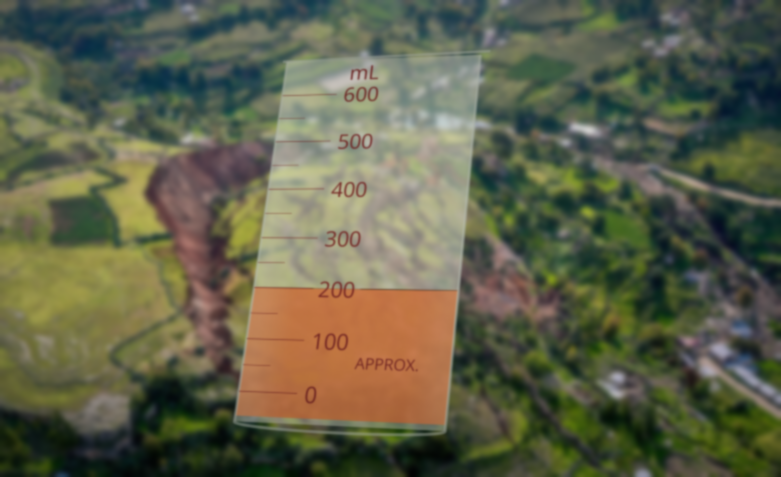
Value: 200 mL
